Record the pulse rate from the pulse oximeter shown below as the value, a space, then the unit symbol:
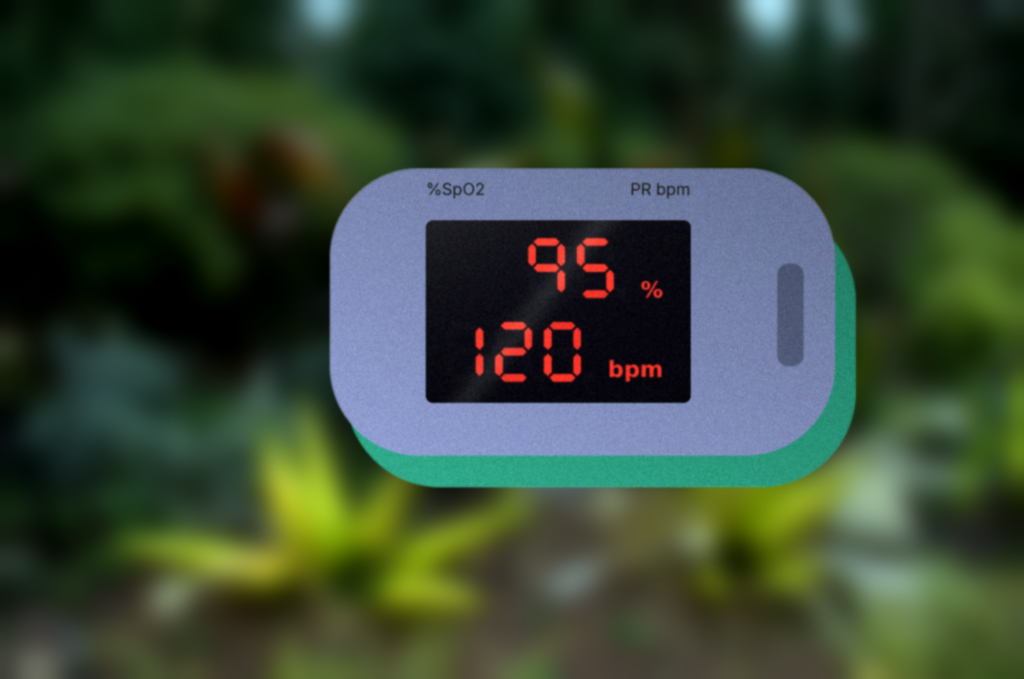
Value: 120 bpm
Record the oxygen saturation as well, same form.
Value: 95 %
